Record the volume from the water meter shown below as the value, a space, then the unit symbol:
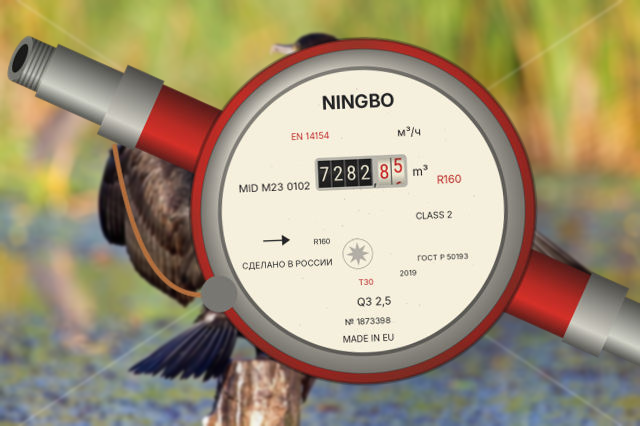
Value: 7282.85 m³
